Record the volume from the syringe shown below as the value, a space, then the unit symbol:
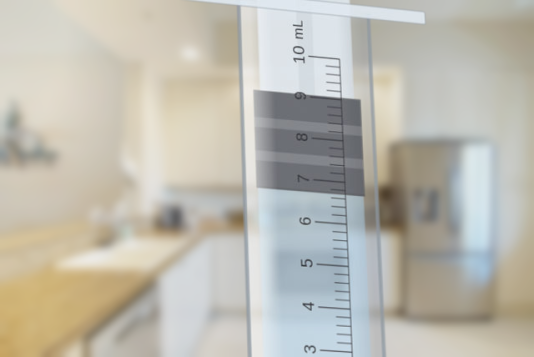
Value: 6.7 mL
